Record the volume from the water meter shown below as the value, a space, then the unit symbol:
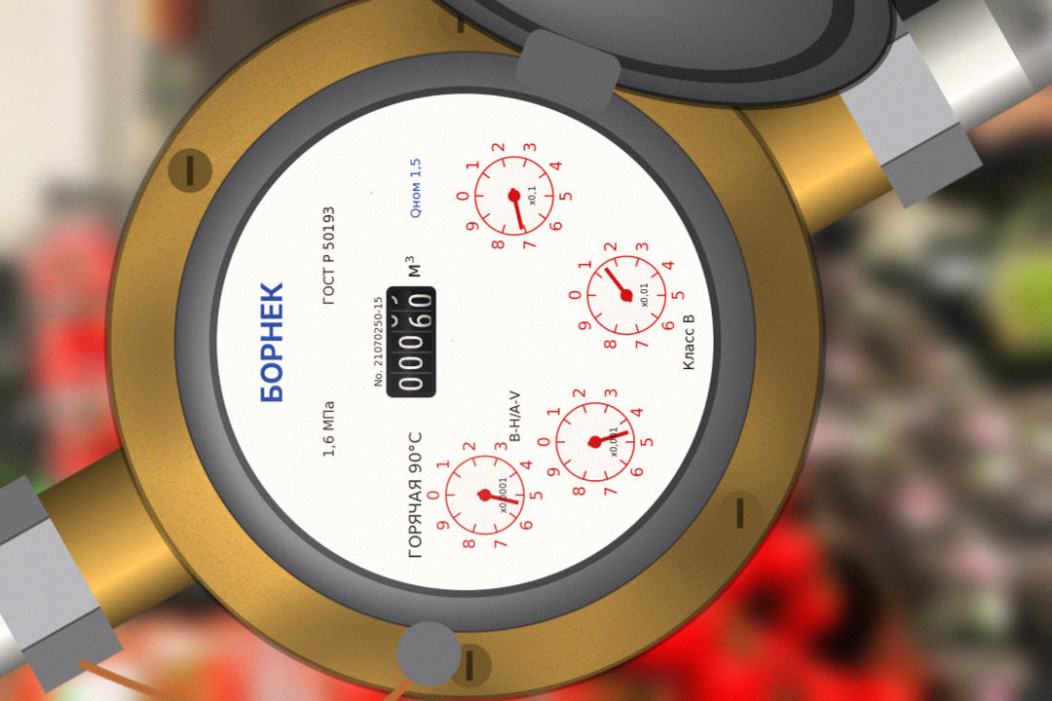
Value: 59.7145 m³
